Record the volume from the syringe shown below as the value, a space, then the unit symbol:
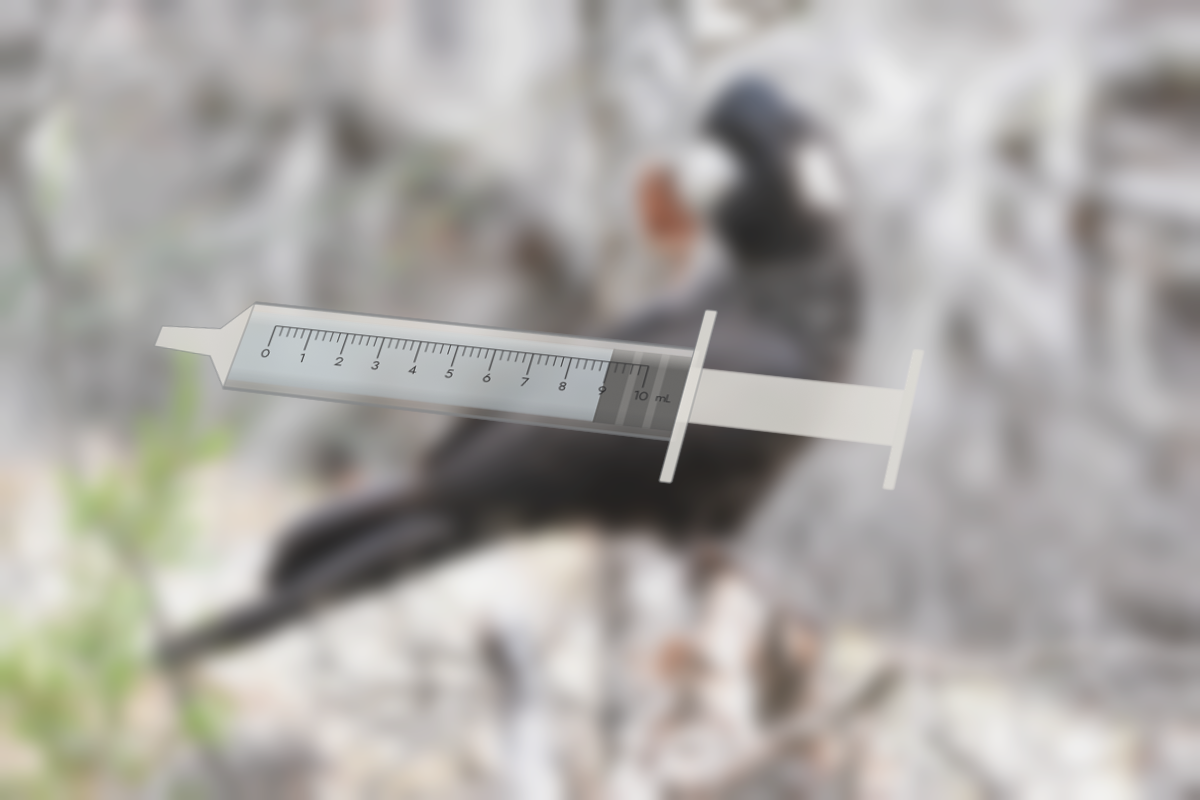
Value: 9 mL
